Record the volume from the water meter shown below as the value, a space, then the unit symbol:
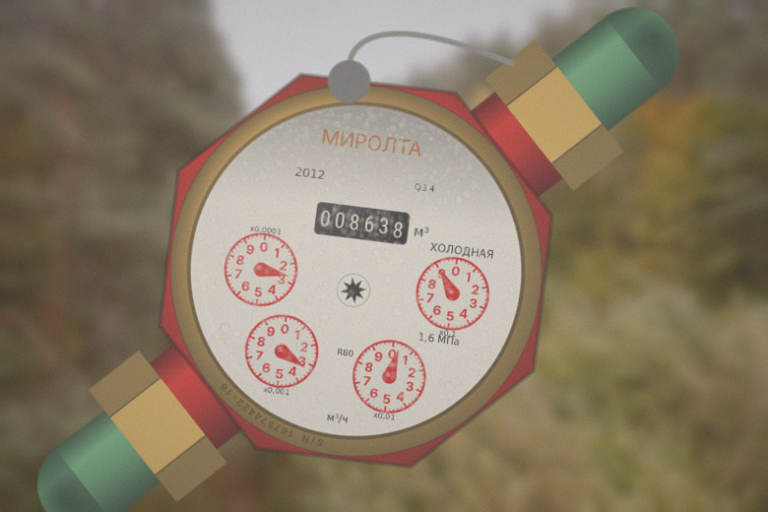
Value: 8637.9032 m³
